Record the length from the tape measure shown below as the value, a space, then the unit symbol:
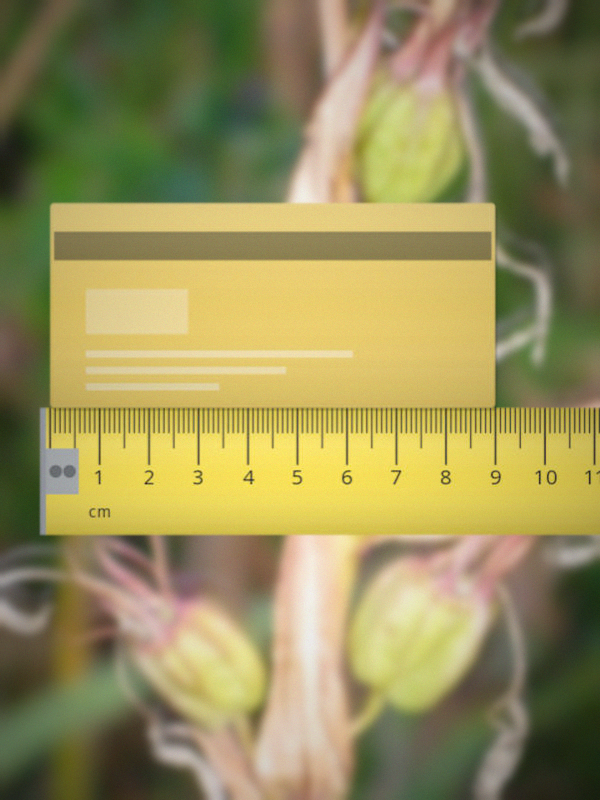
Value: 9 cm
